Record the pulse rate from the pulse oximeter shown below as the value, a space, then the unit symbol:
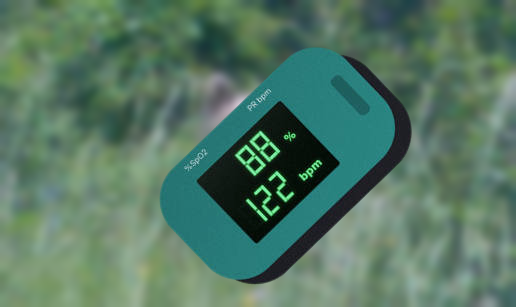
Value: 122 bpm
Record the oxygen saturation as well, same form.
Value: 88 %
